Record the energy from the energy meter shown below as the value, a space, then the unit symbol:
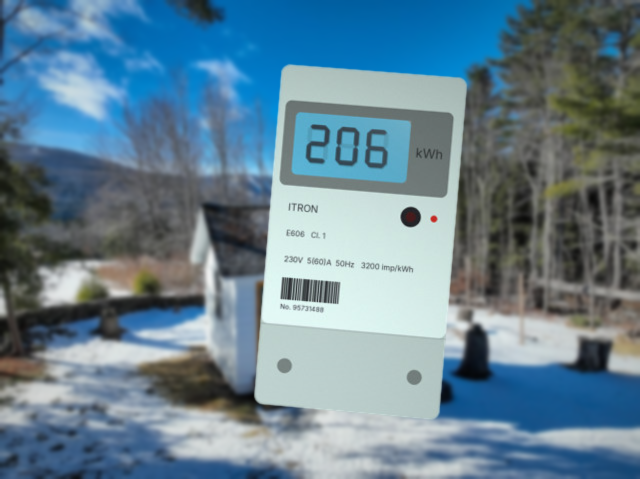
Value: 206 kWh
